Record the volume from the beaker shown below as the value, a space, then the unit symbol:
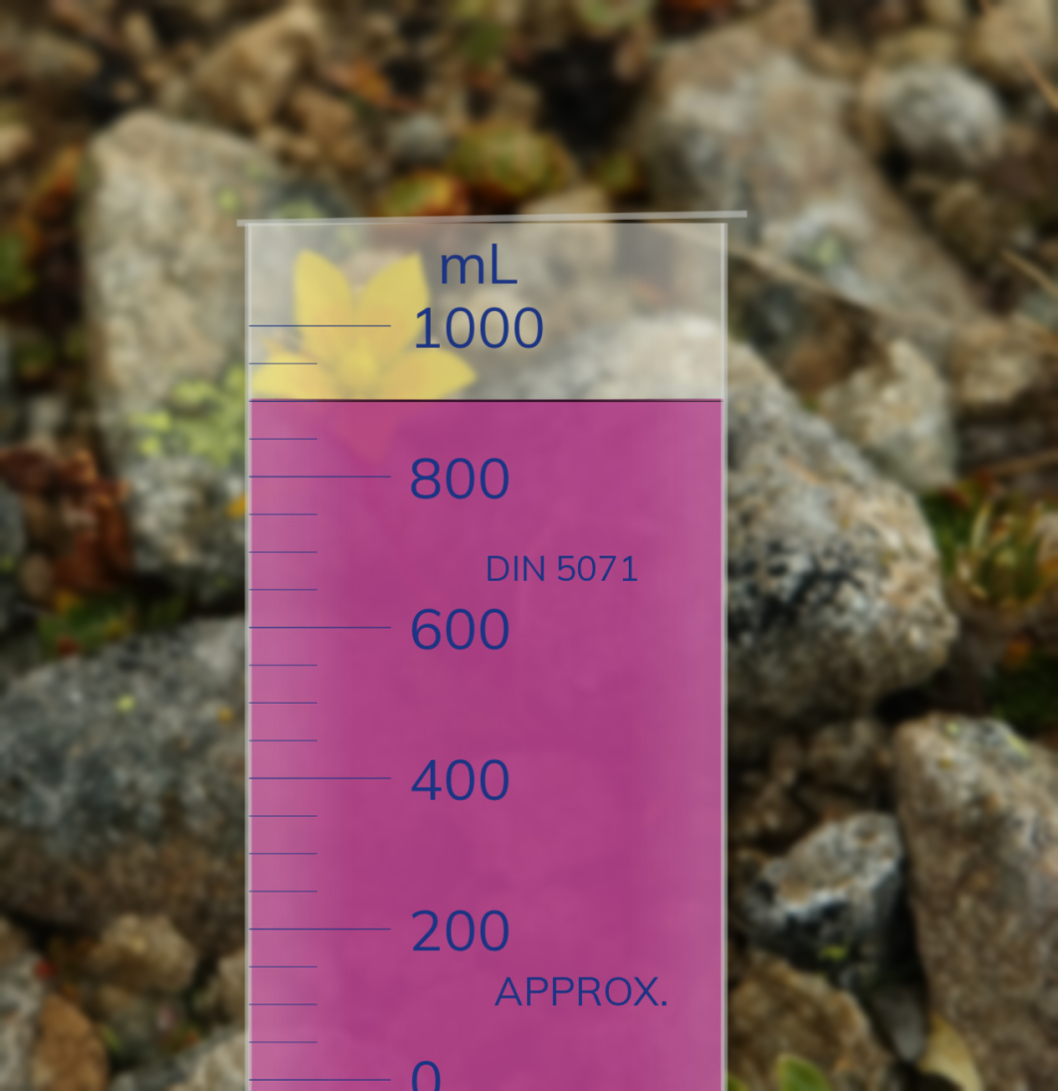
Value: 900 mL
